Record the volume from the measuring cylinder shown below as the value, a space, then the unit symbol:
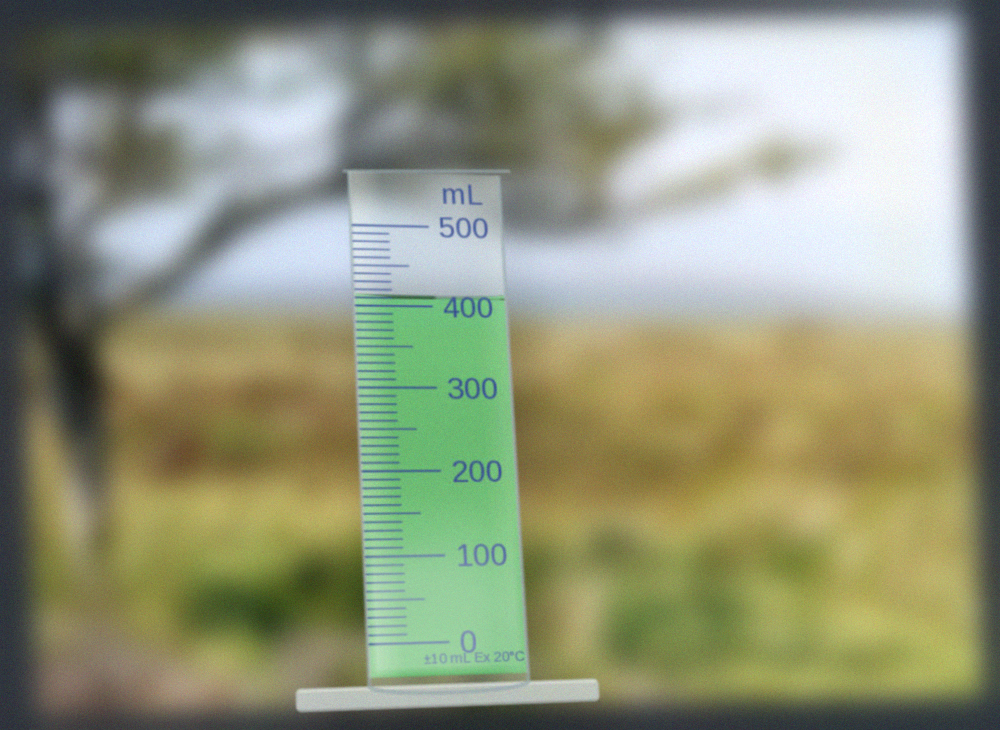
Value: 410 mL
